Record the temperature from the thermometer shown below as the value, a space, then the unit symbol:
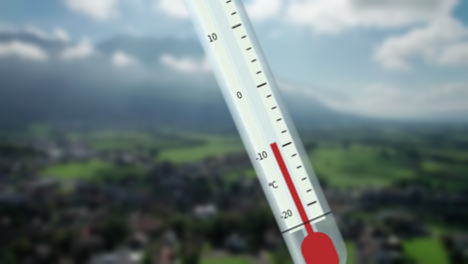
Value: -9 °C
